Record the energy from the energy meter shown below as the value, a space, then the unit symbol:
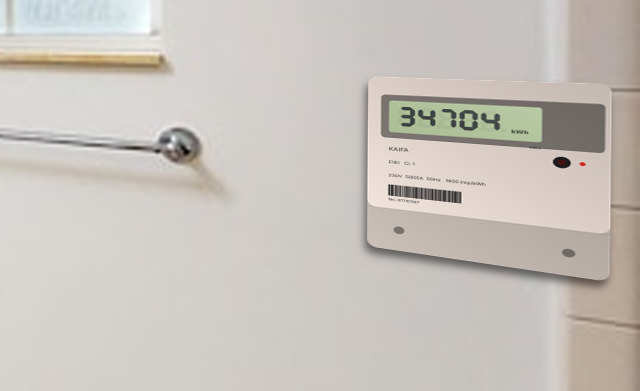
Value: 34704 kWh
